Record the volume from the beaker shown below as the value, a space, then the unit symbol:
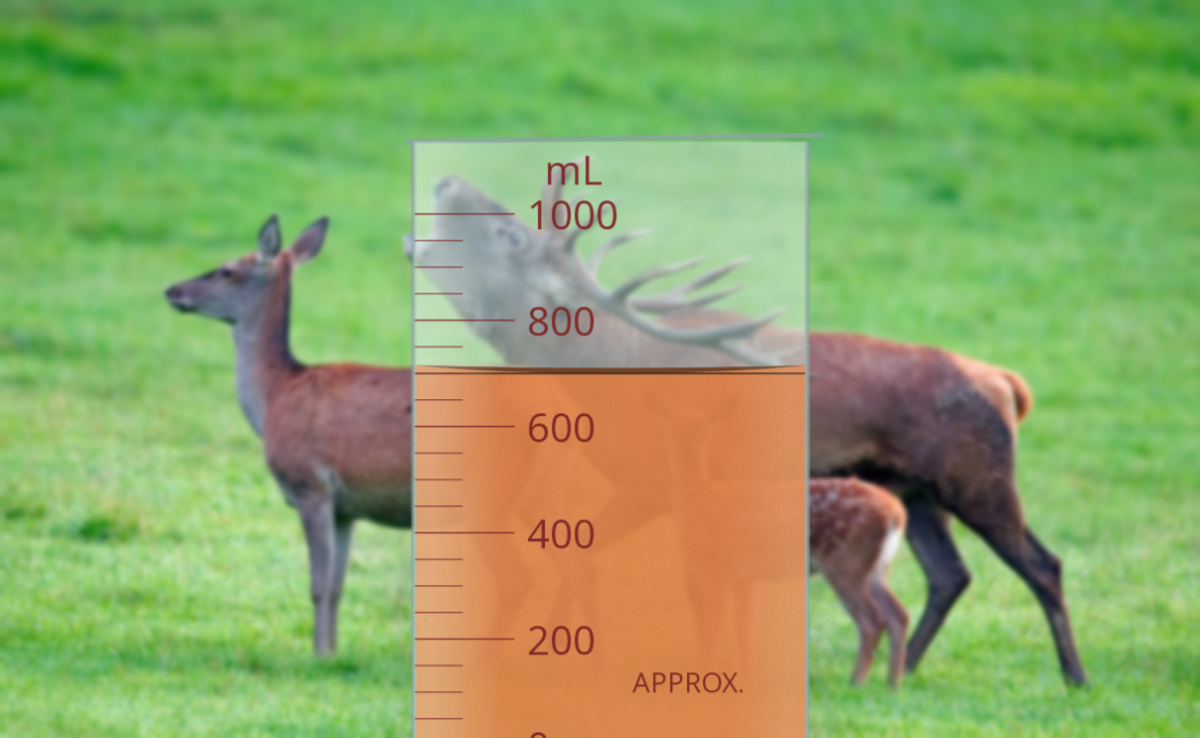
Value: 700 mL
